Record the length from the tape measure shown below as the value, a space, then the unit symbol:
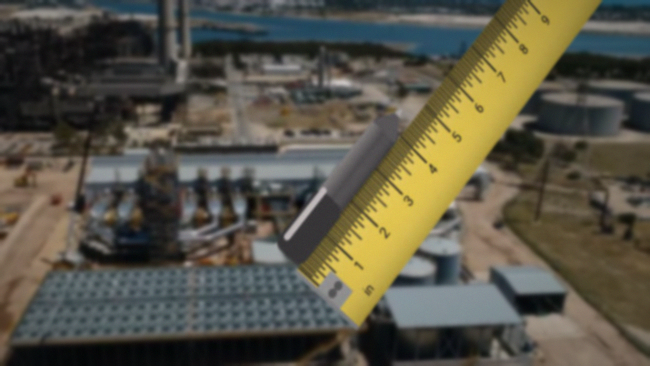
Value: 4.5 in
